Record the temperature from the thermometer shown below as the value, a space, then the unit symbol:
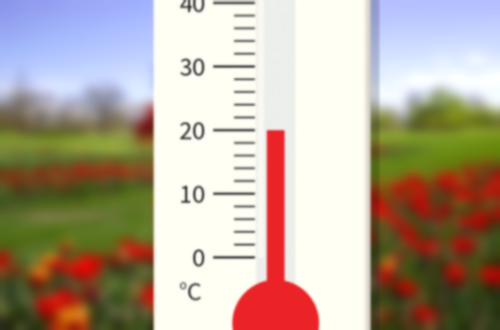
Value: 20 °C
